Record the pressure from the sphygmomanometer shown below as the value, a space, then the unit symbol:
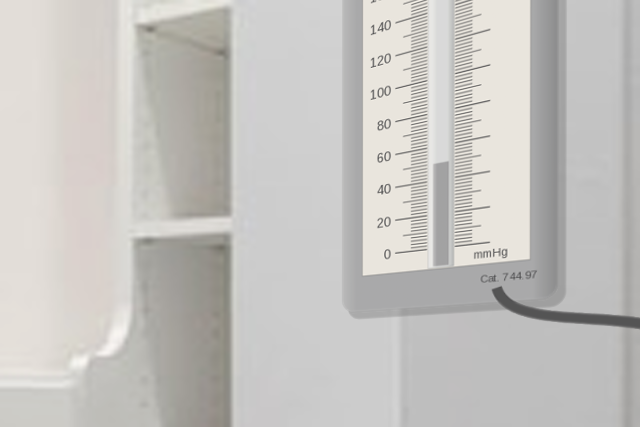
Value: 50 mmHg
